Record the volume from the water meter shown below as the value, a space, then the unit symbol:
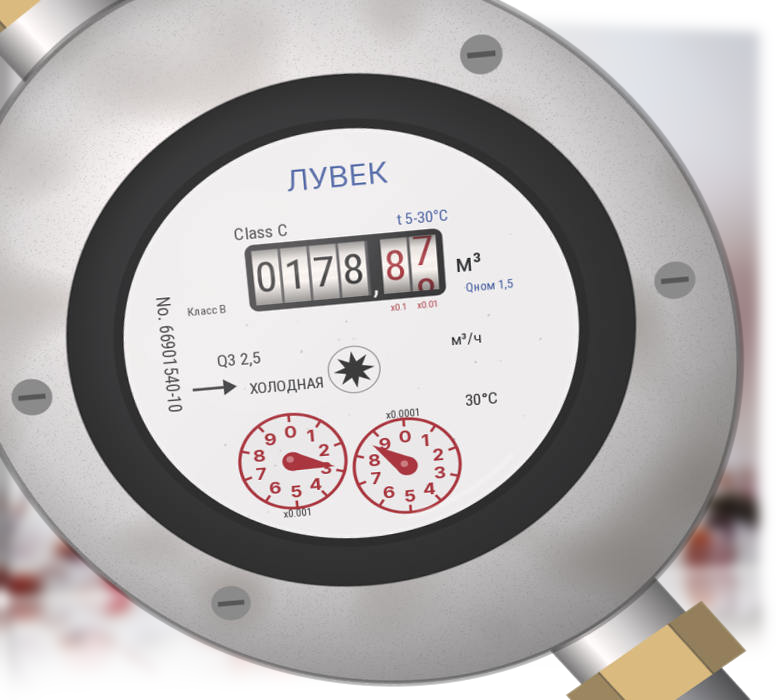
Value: 178.8728 m³
